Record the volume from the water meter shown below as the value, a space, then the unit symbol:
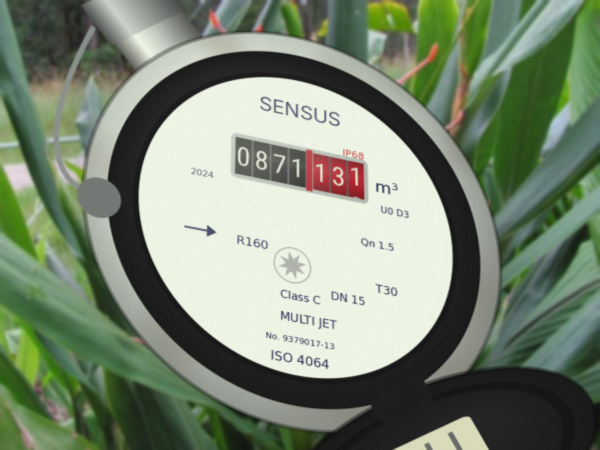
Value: 871.131 m³
